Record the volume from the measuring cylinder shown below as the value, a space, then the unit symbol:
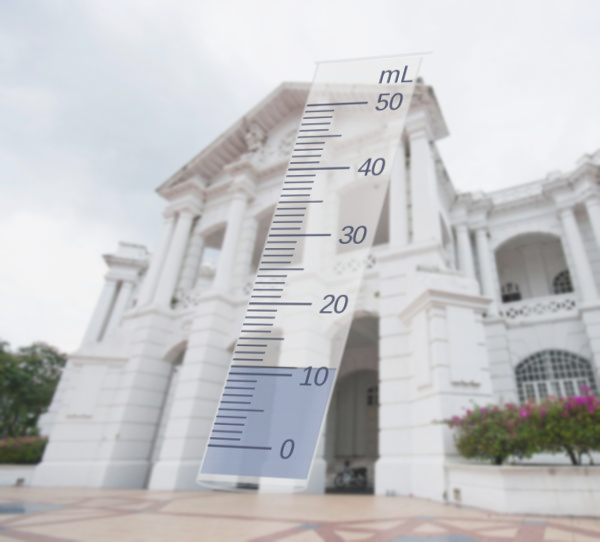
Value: 11 mL
